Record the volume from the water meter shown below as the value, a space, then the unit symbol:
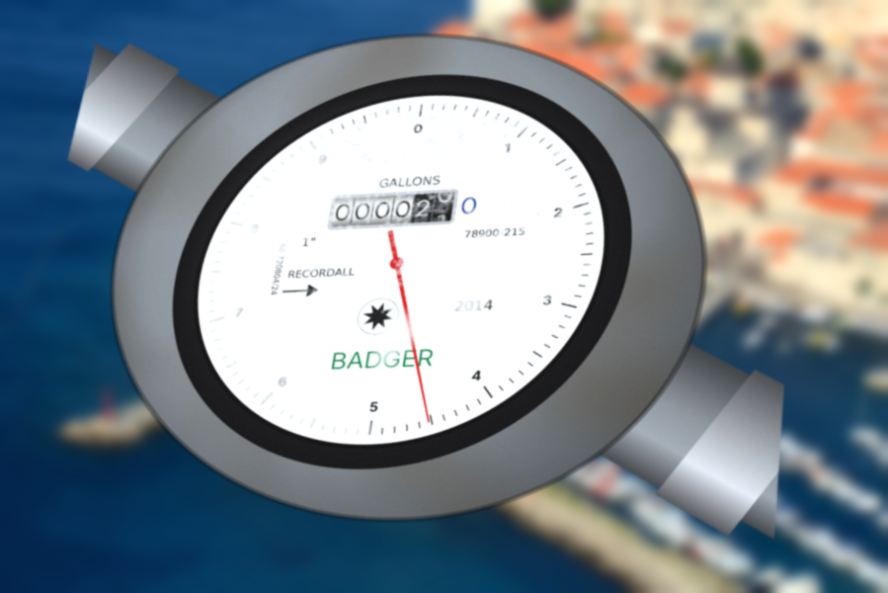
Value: 204.5 gal
